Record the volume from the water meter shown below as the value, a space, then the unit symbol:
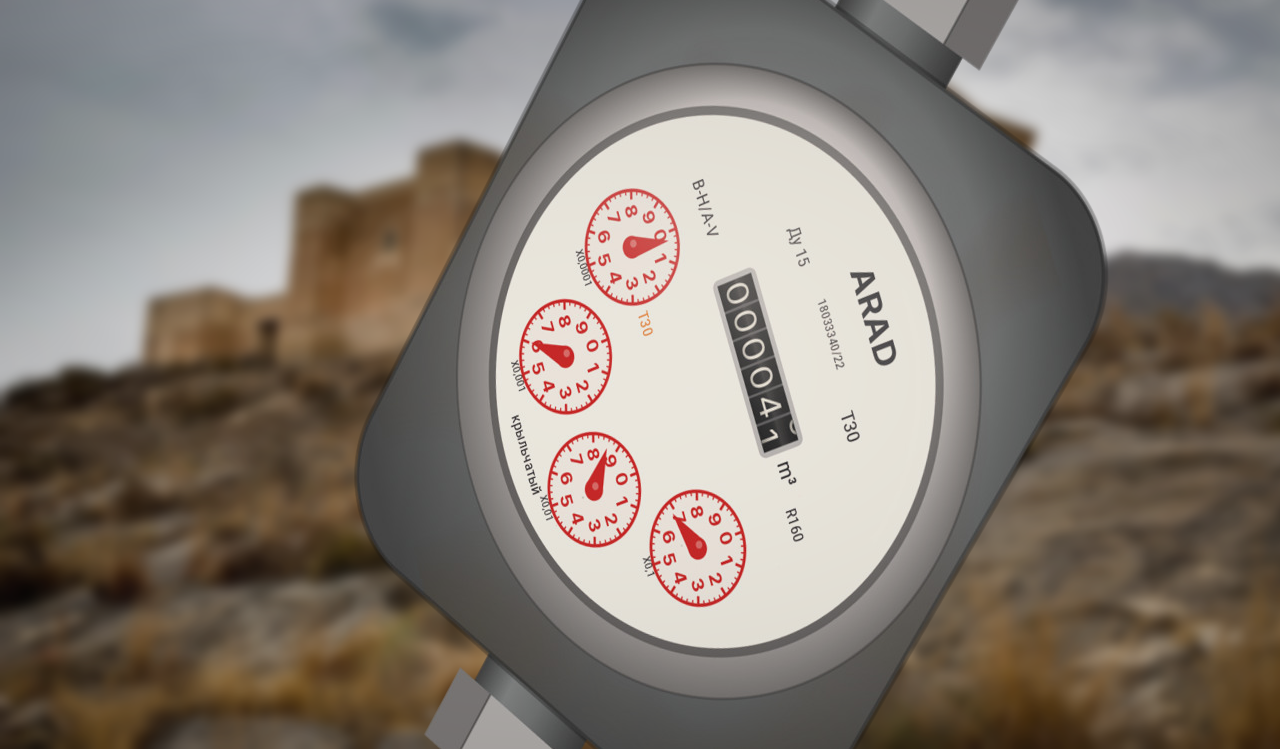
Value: 40.6860 m³
